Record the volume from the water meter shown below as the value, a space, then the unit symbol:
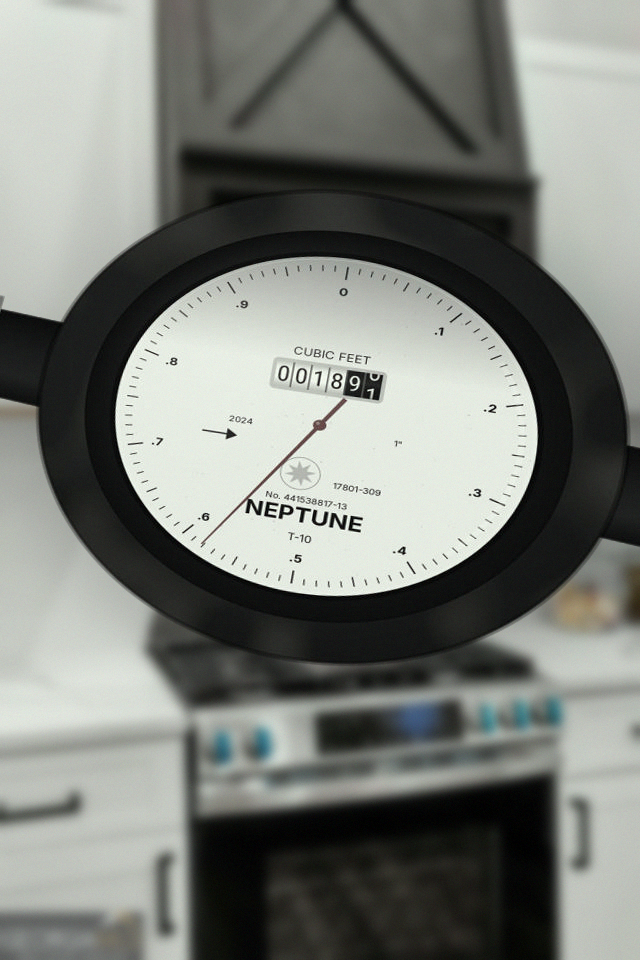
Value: 1890.58 ft³
